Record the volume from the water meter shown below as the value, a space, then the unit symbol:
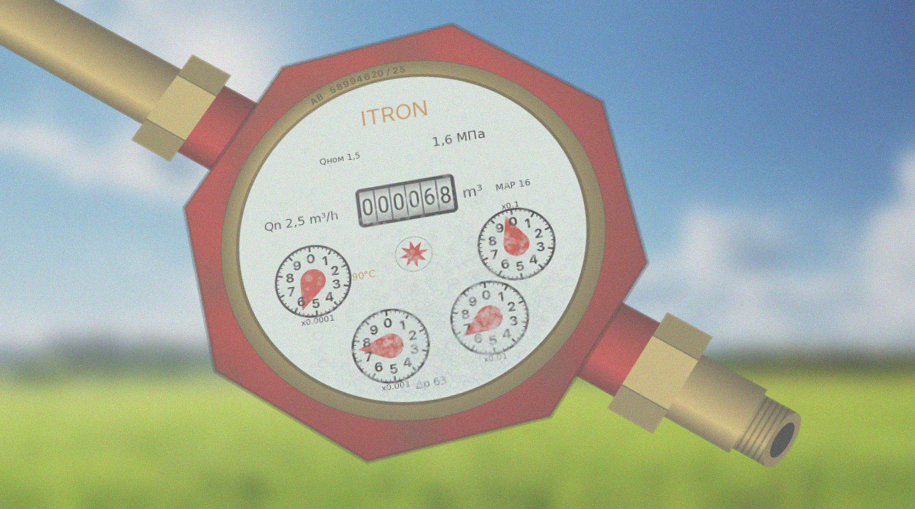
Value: 67.9675 m³
